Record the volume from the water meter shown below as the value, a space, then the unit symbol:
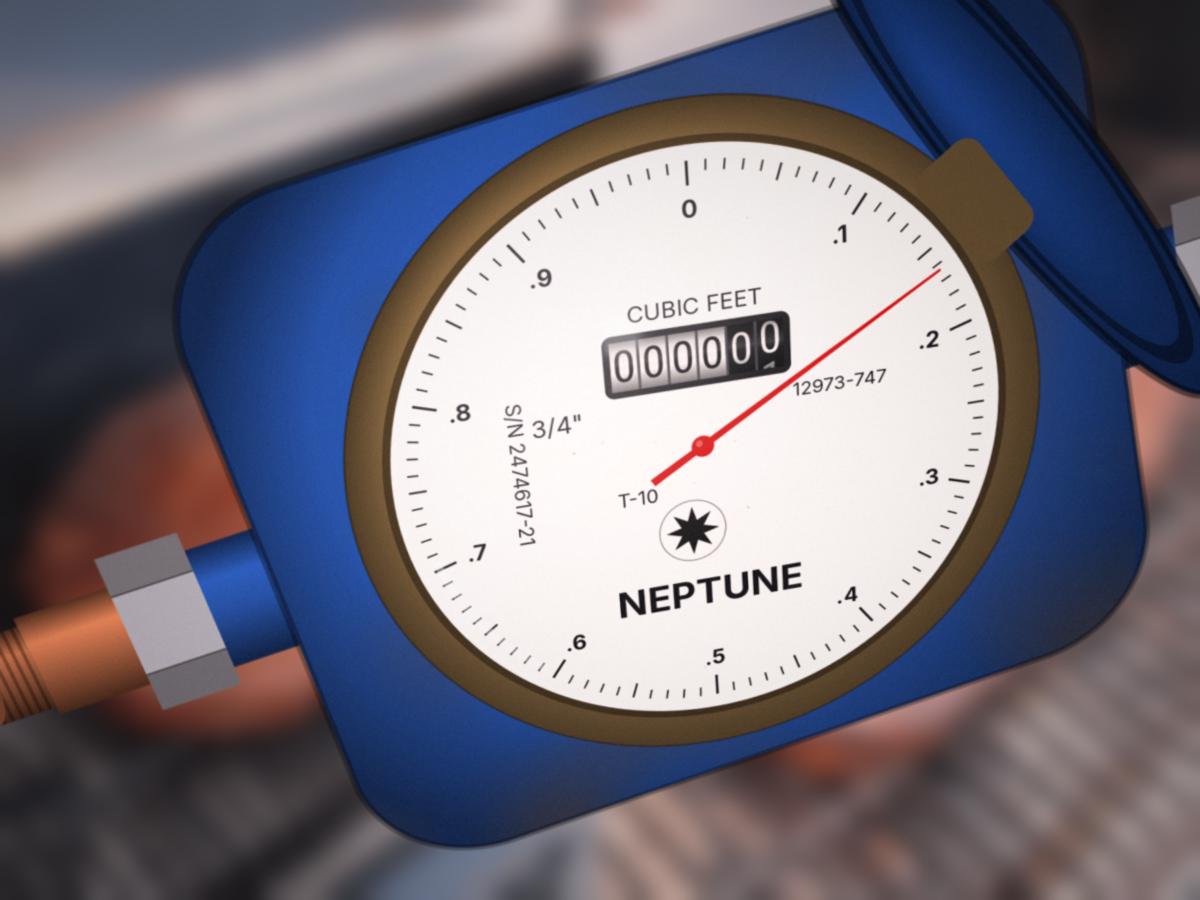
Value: 0.16 ft³
